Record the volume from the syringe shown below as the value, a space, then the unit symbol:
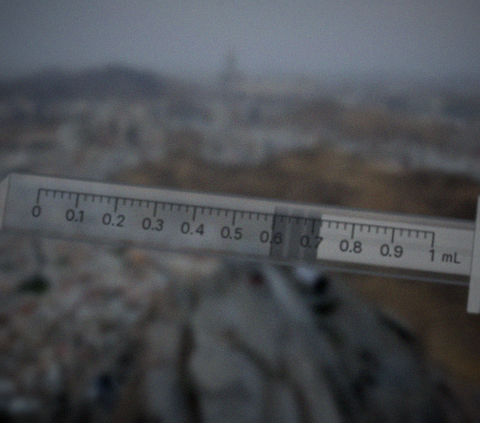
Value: 0.6 mL
